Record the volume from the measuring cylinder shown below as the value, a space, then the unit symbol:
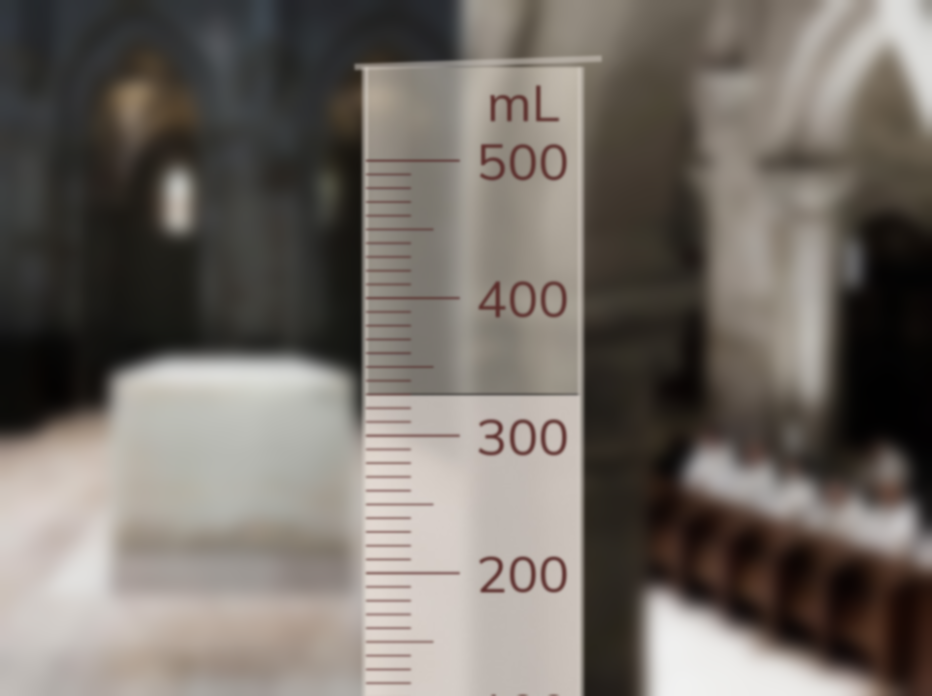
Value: 330 mL
